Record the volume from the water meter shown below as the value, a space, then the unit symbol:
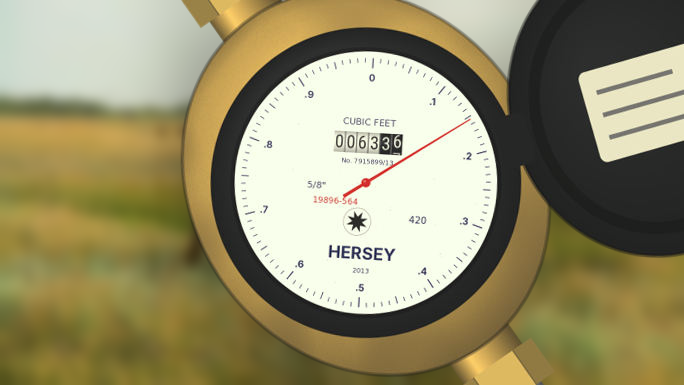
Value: 6336.15 ft³
